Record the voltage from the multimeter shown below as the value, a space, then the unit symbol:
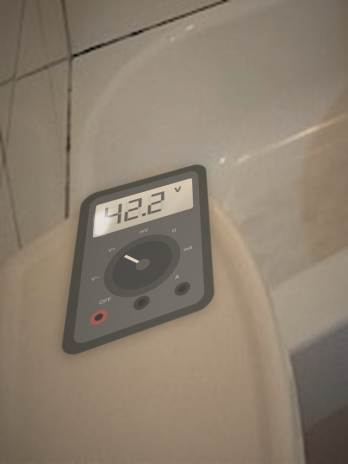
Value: 42.2 V
